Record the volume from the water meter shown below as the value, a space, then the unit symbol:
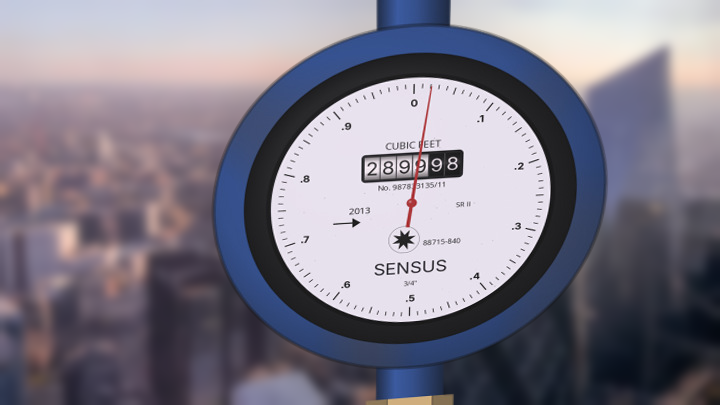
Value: 289998.02 ft³
